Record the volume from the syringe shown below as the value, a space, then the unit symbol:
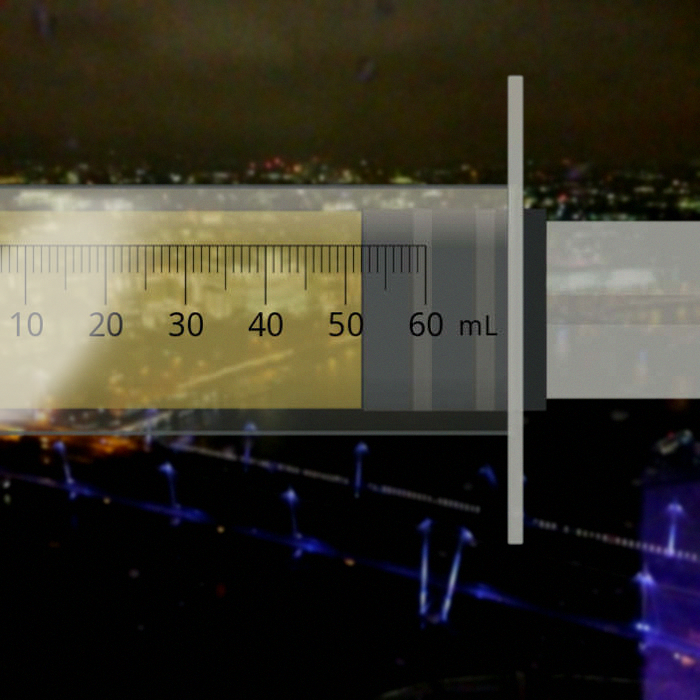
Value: 52 mL
